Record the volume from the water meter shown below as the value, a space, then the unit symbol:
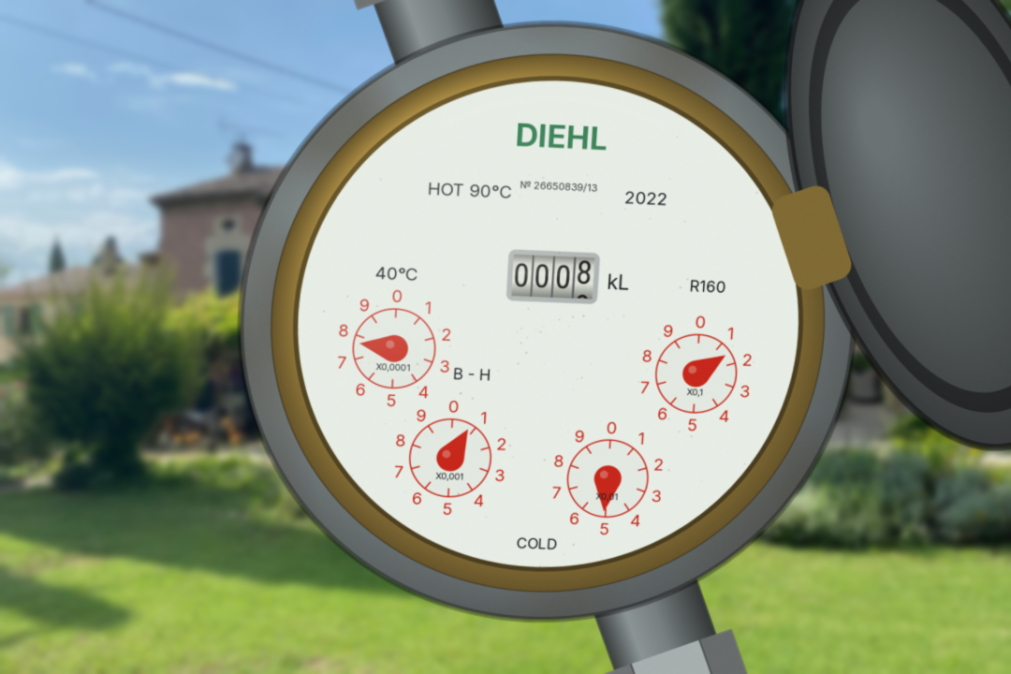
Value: 8.1507 kL
